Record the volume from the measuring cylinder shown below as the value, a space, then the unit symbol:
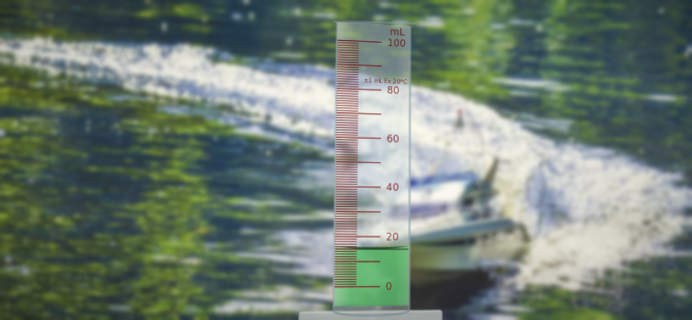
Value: 15 mL
